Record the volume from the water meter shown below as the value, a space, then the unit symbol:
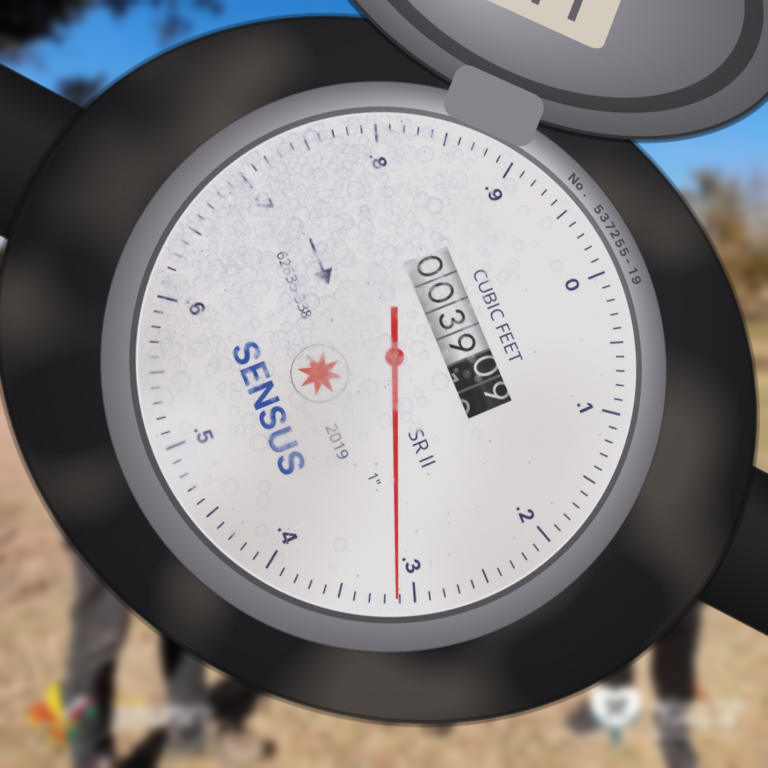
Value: 3909.31 ft³
